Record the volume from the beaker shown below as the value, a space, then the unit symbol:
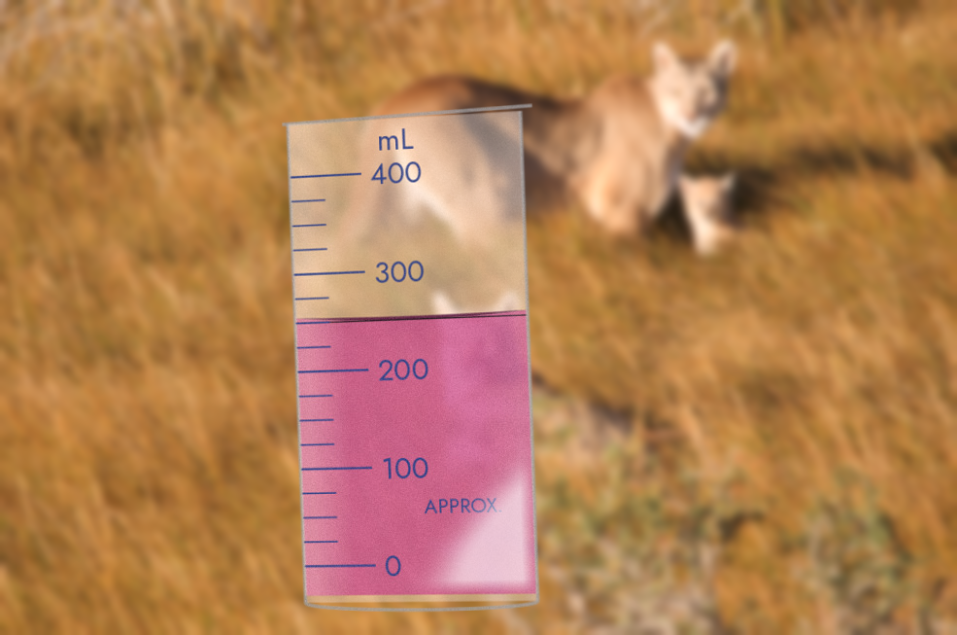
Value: 250 mL
